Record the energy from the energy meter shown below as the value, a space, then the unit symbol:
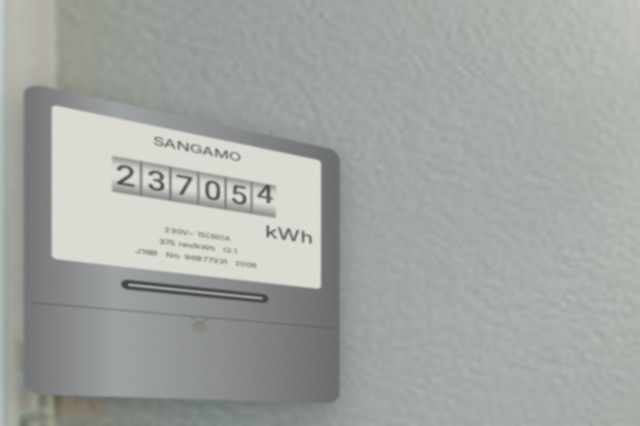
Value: 237054 kWh
